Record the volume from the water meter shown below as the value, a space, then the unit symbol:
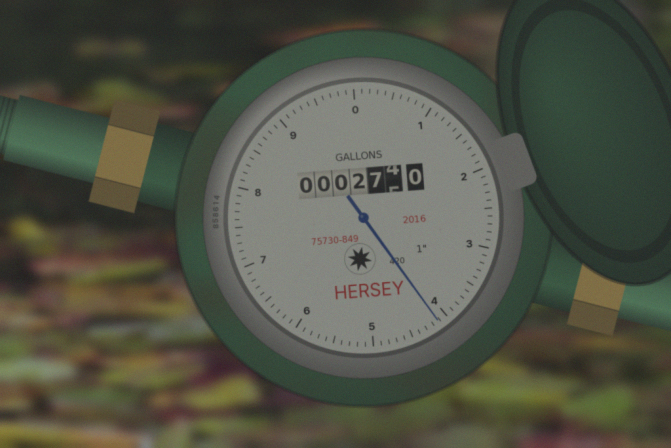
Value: 2744.1 gal
